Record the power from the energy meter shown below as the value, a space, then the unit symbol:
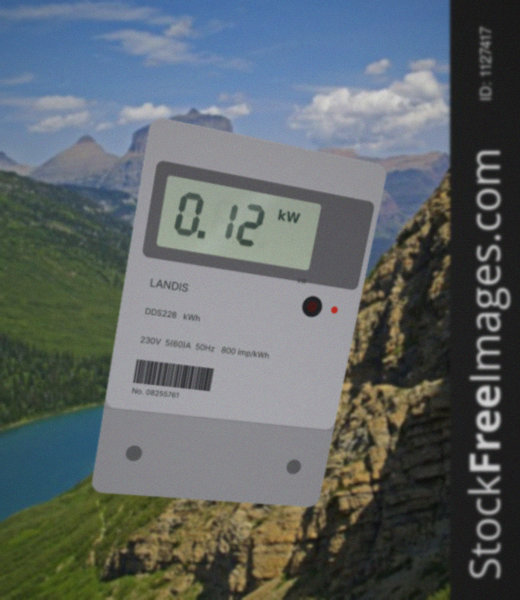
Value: 0.12 kW
